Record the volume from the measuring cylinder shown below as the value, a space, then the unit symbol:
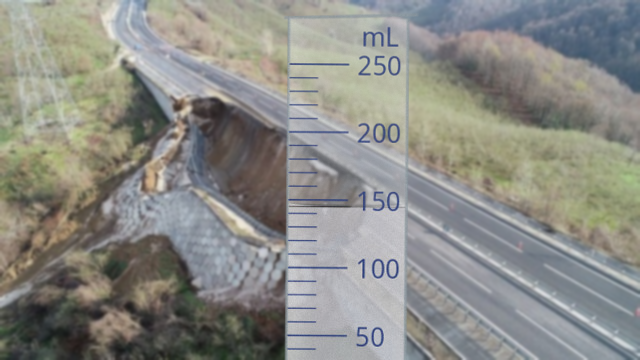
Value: 145 mL
